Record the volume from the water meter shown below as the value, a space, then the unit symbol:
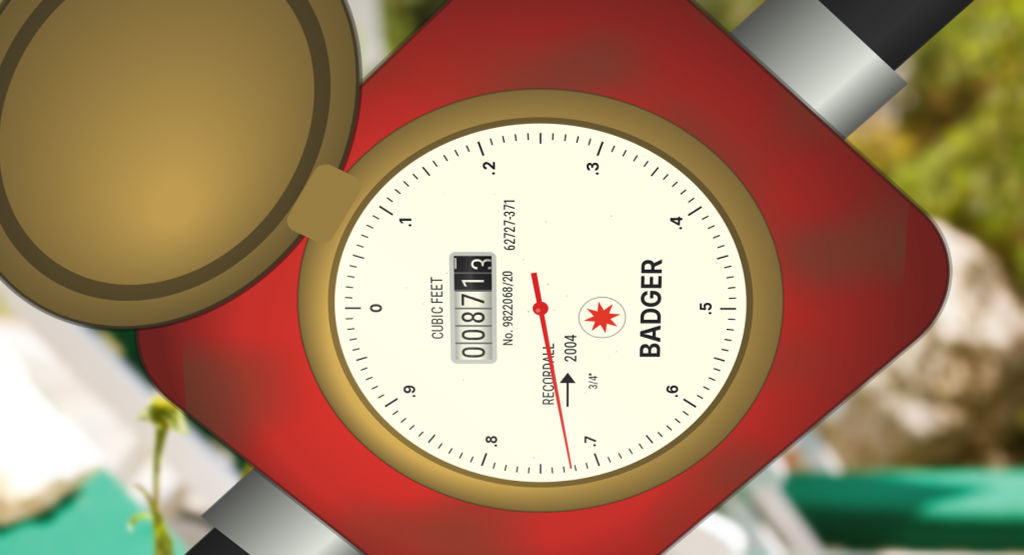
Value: 8712.72 ft³
